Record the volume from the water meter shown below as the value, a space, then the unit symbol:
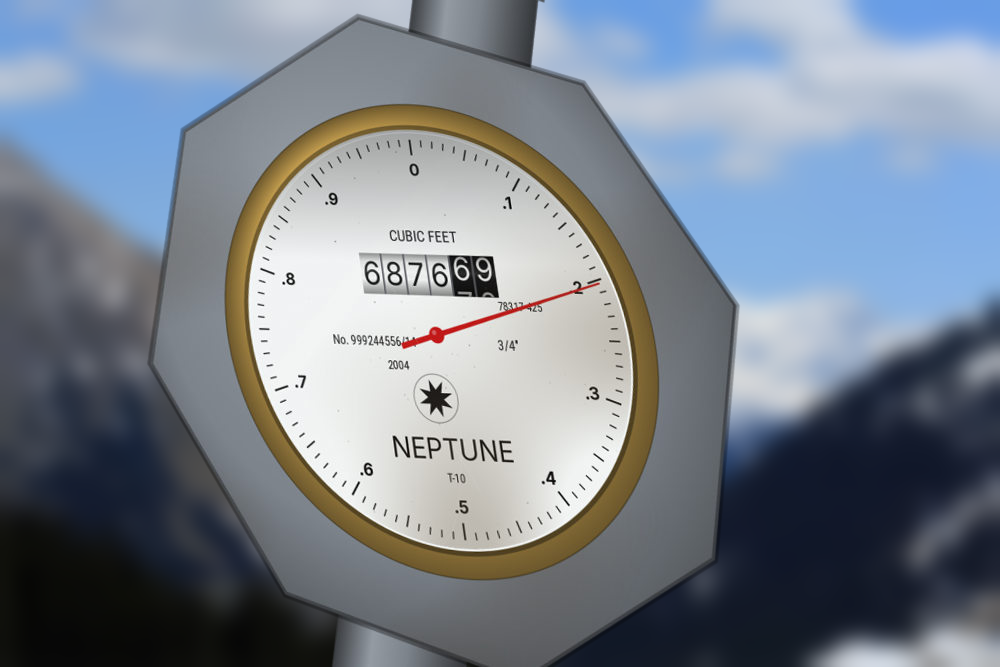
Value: 687669.20 ft³
